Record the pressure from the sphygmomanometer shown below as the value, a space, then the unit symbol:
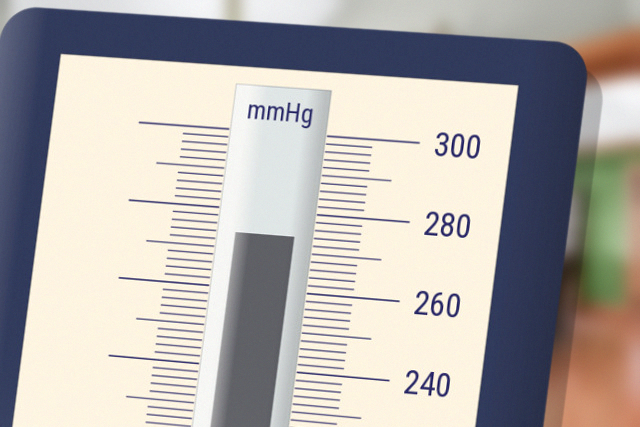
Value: 274 mmHg
